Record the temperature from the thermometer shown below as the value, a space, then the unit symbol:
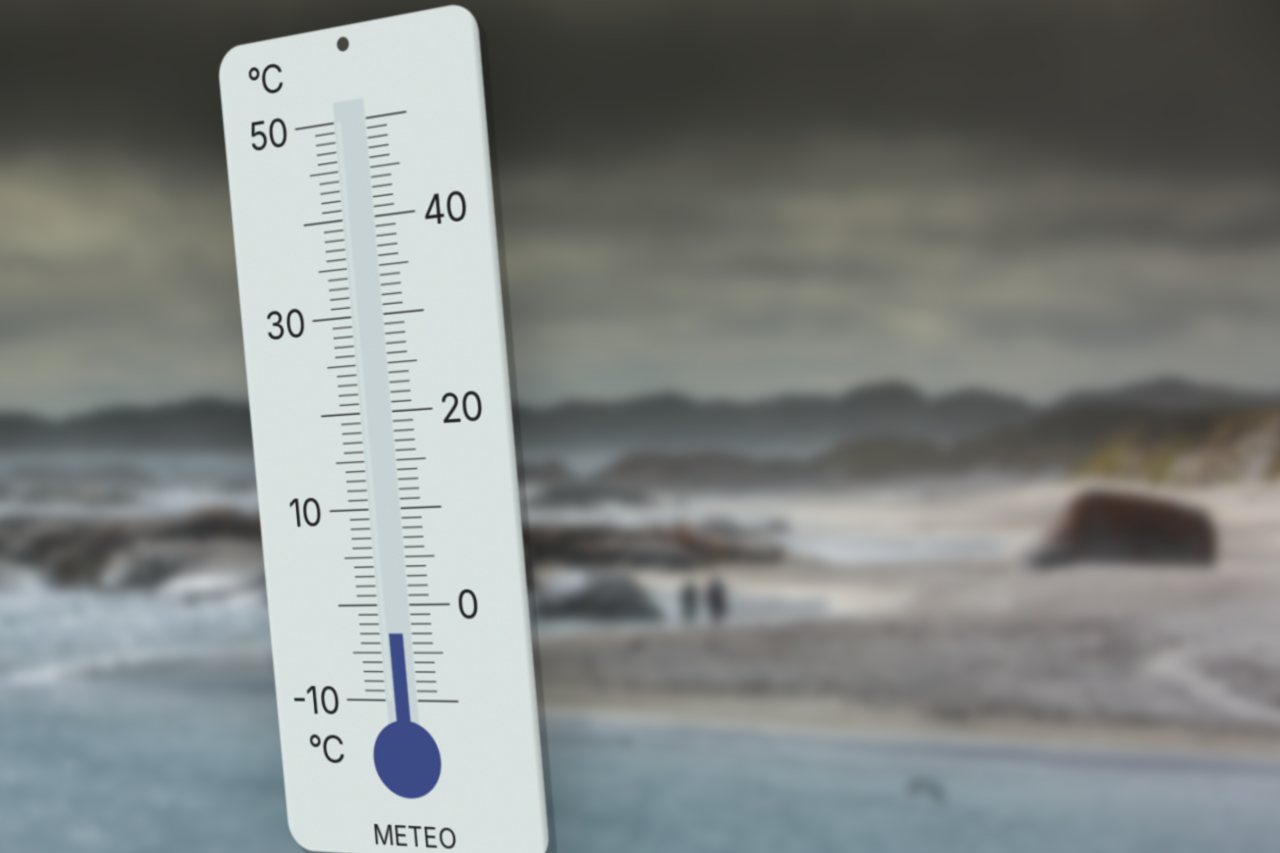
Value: -3 °C
